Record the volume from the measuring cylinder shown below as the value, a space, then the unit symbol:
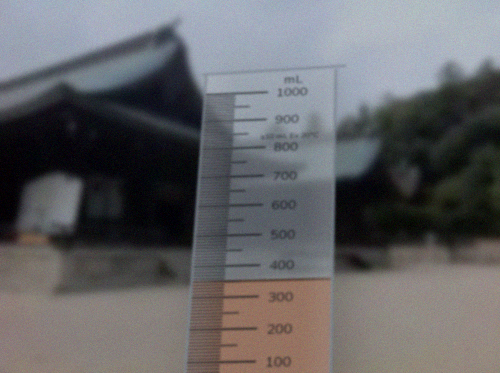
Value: 350 mL
